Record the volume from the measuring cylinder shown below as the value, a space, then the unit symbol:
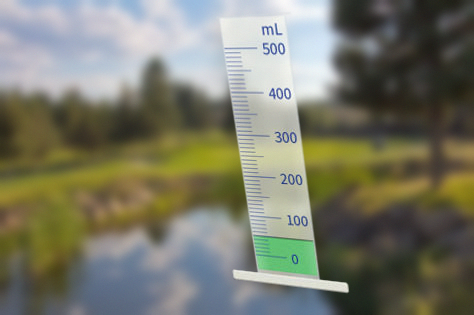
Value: 50 mL
